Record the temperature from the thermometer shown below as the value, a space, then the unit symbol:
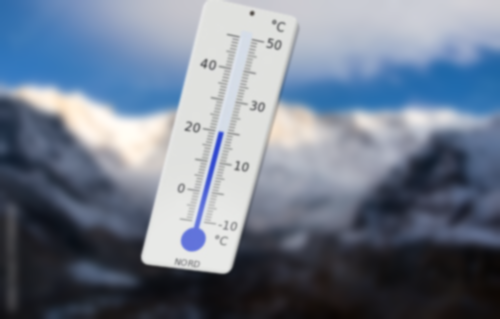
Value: 20 °C
